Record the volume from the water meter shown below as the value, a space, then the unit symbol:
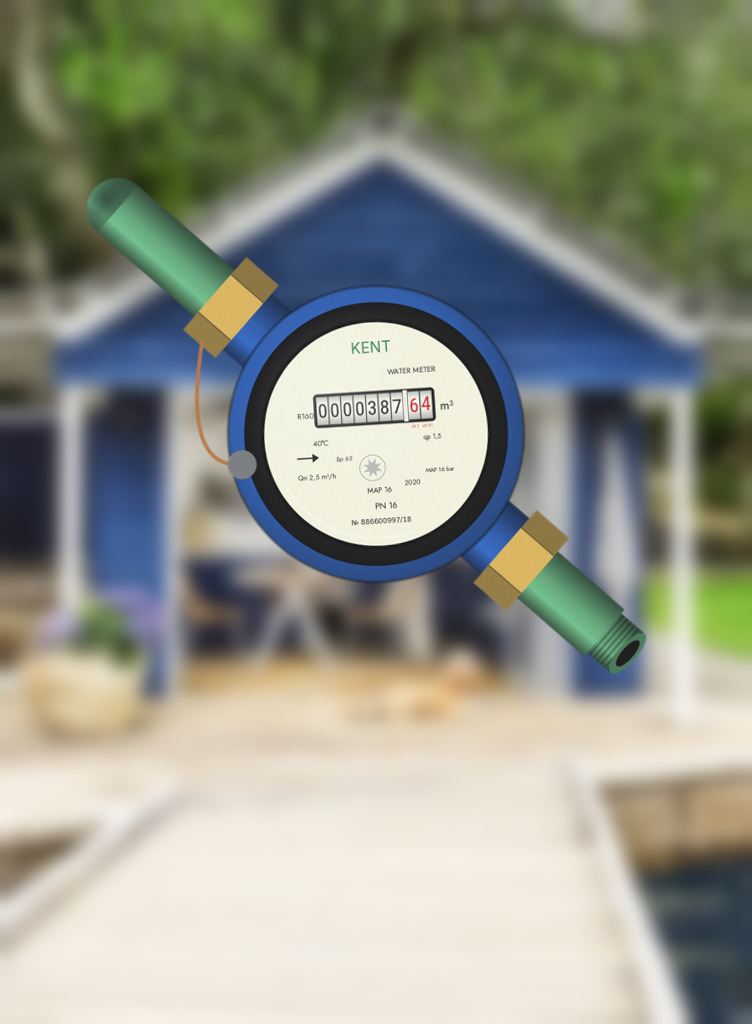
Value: 387.64 m³
